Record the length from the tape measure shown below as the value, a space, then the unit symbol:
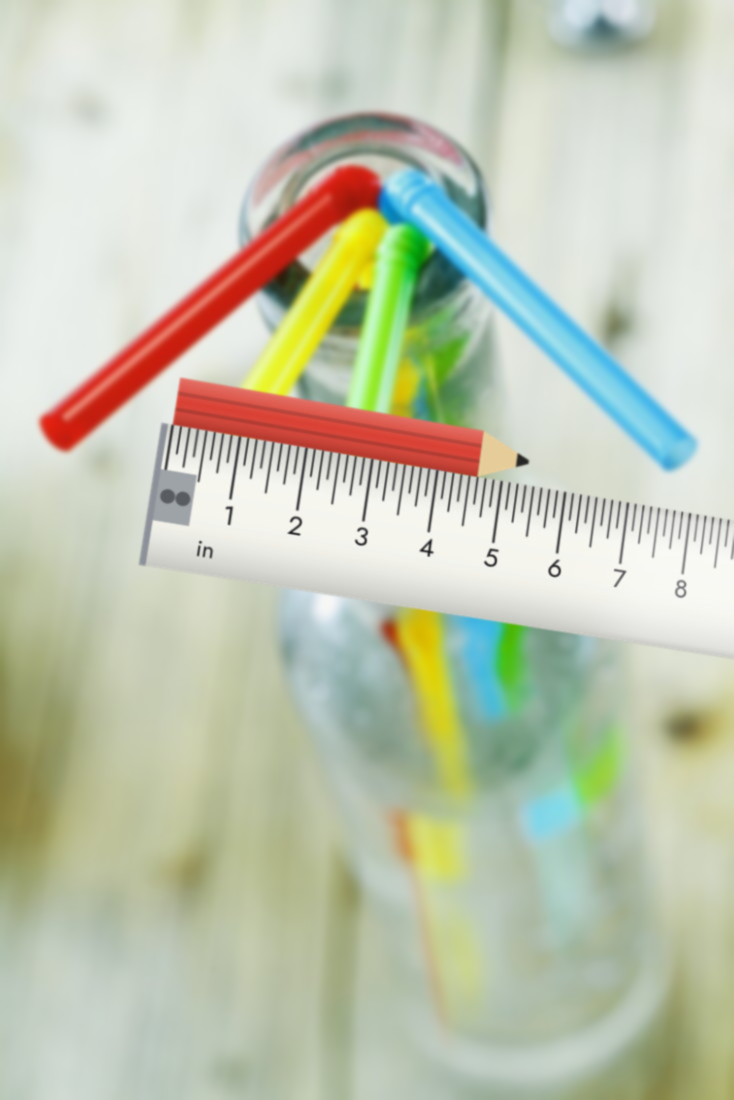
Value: 5.375 in
